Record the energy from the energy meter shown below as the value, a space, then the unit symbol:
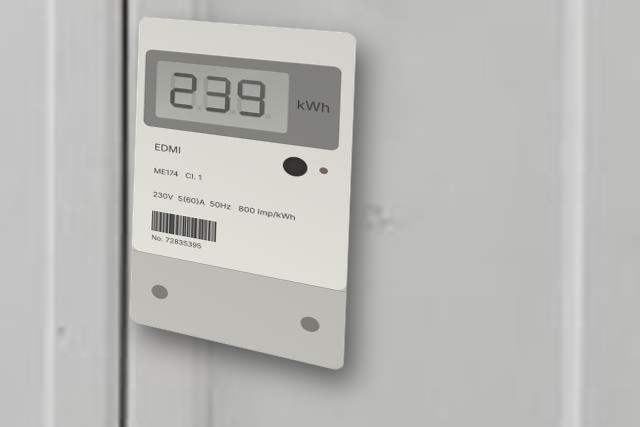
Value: 239 kWh
